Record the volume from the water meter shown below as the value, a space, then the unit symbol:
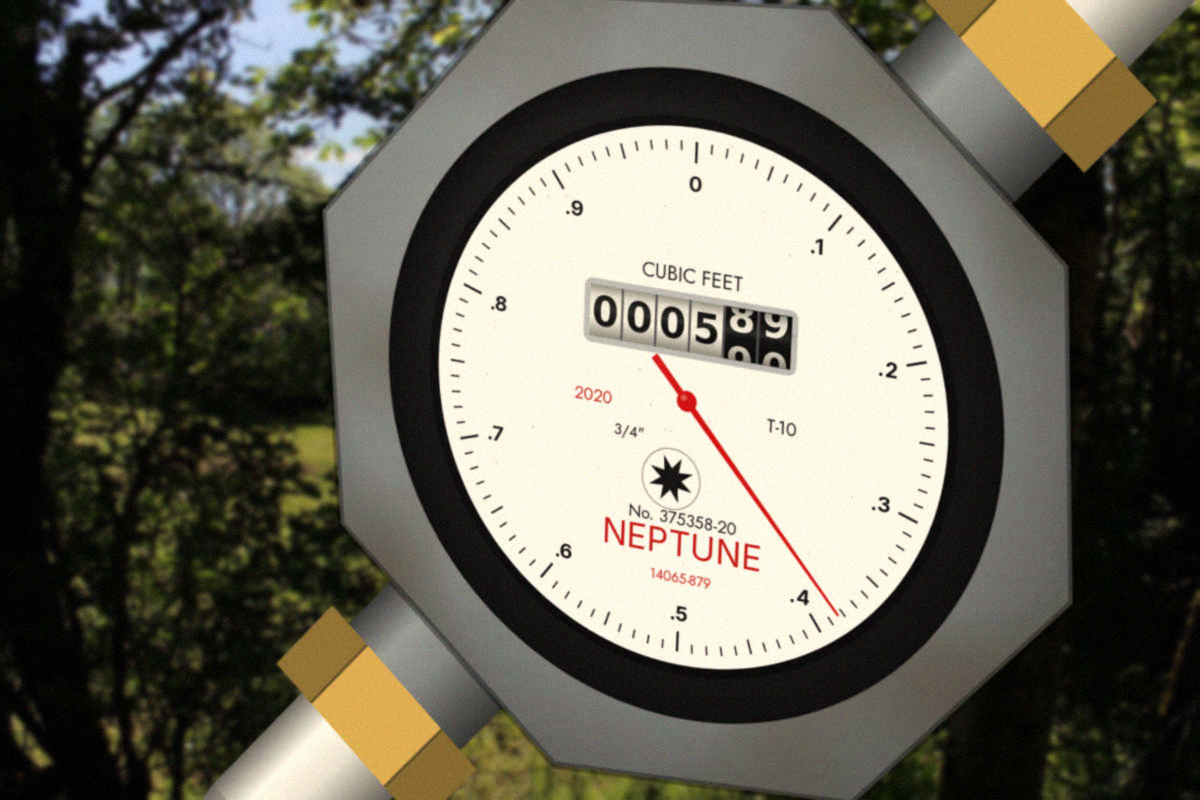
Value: 589.38 ft³
